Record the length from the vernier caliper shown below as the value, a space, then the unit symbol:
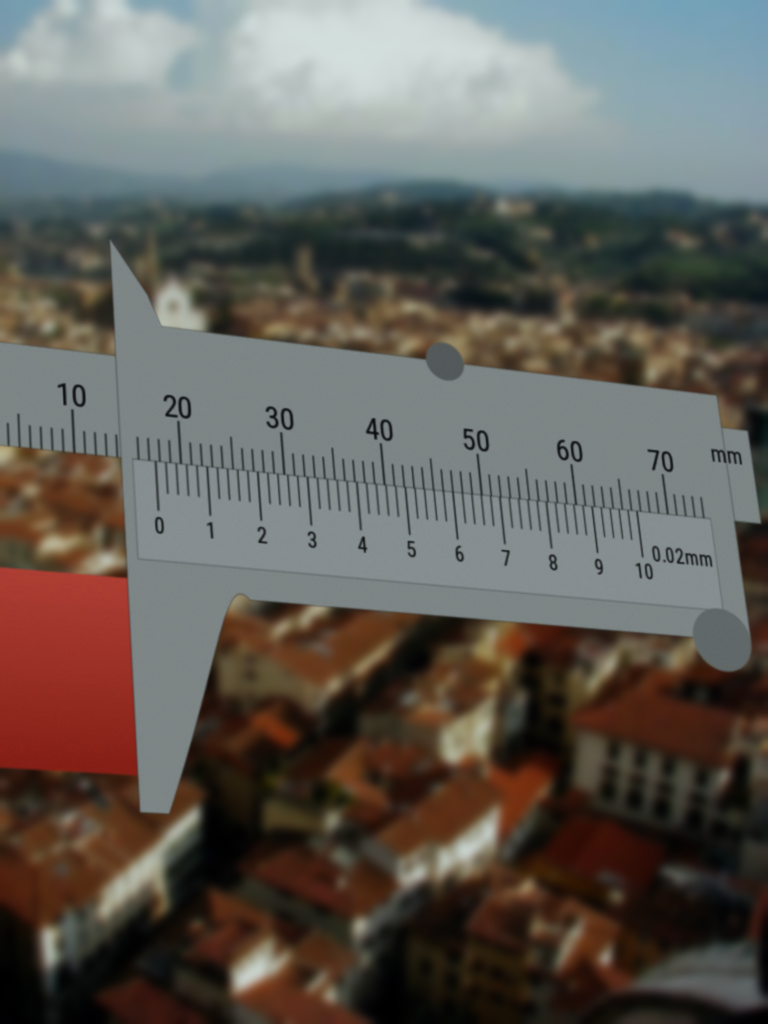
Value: 17.6 mm
